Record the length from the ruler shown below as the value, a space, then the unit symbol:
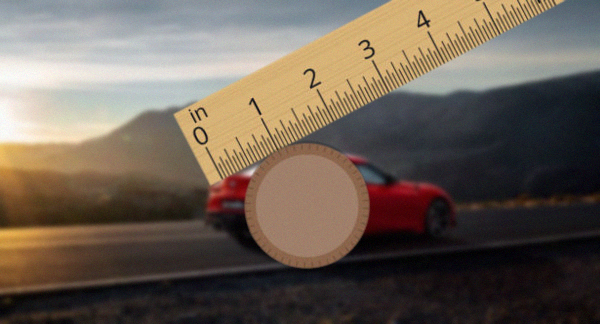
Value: 2 in
